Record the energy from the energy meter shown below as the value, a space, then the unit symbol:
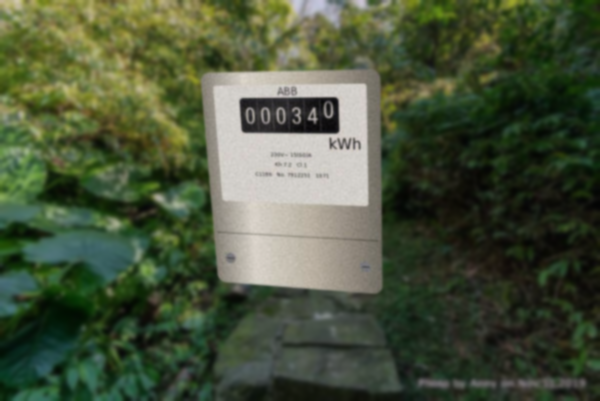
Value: 340 kWh
